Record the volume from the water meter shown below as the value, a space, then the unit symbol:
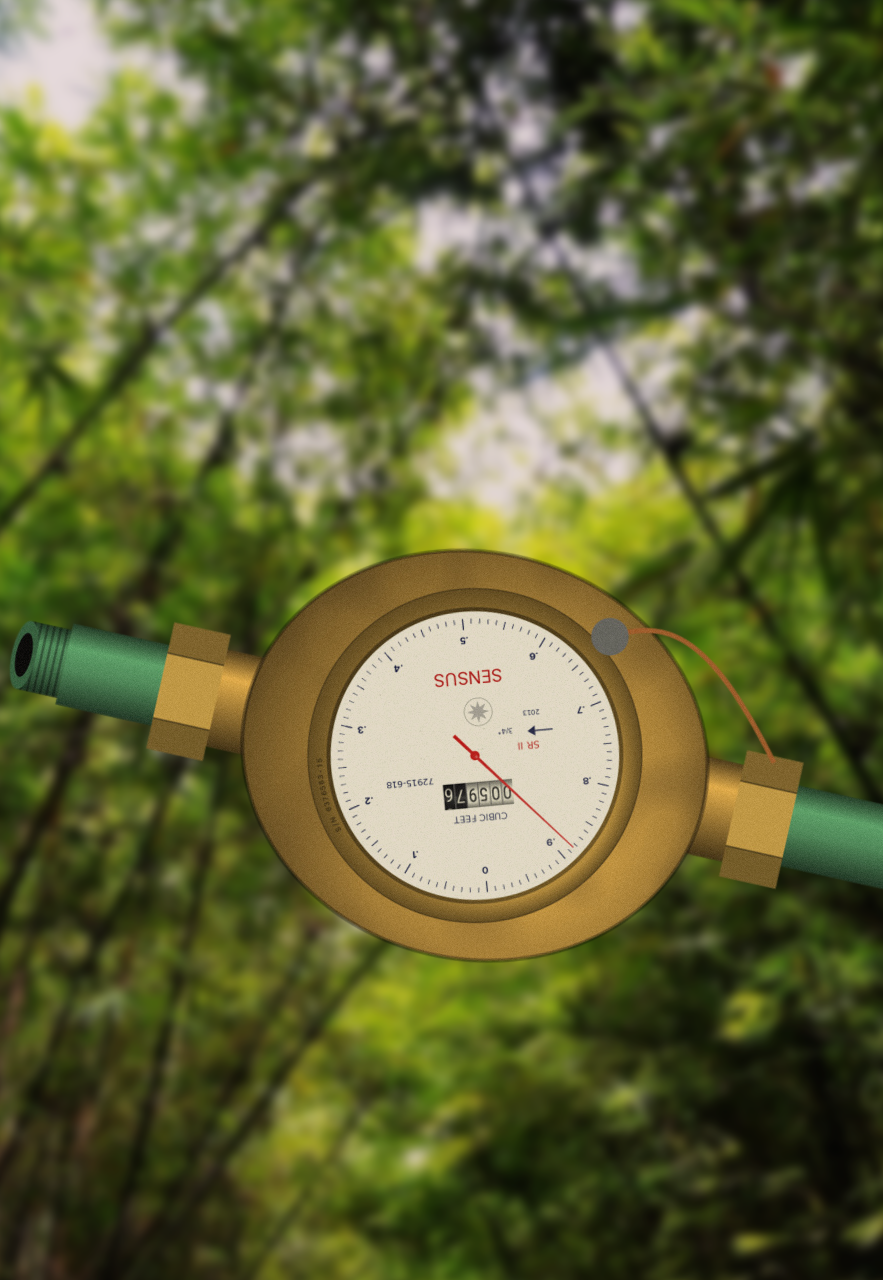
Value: 5975.88 ft³
